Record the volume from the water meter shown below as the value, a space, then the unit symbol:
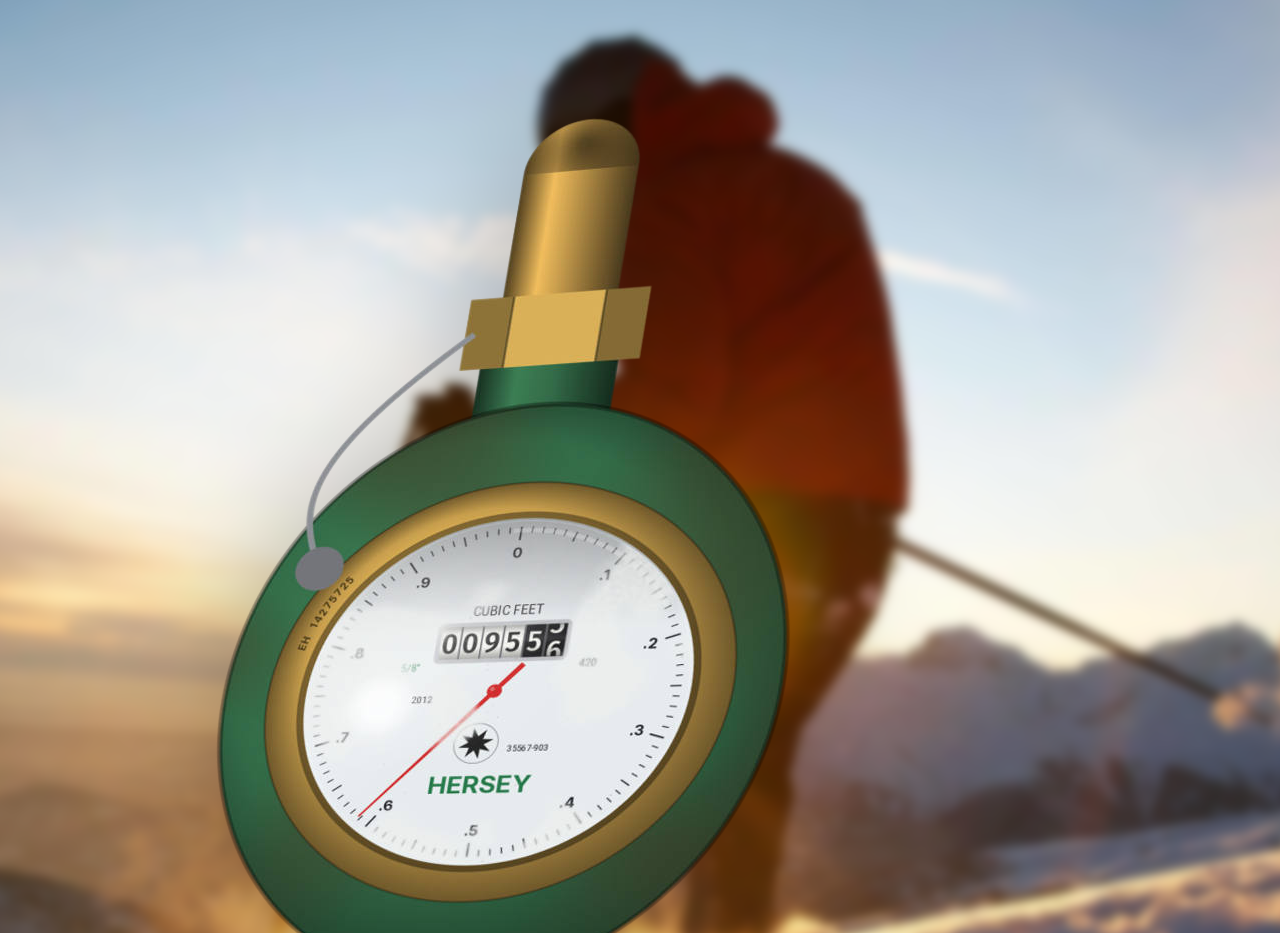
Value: 9555.61 ft³
